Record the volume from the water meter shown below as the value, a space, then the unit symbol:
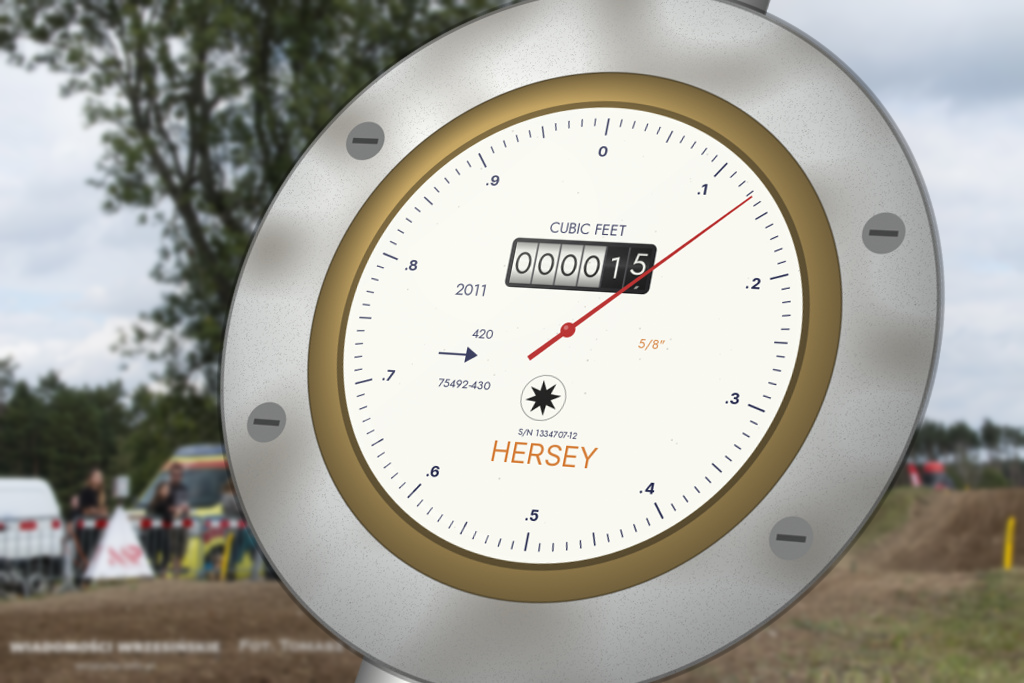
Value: 15.13 ft³
